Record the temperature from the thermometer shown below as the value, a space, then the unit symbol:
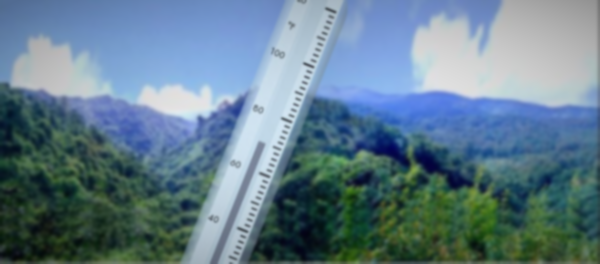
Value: 70 °F
